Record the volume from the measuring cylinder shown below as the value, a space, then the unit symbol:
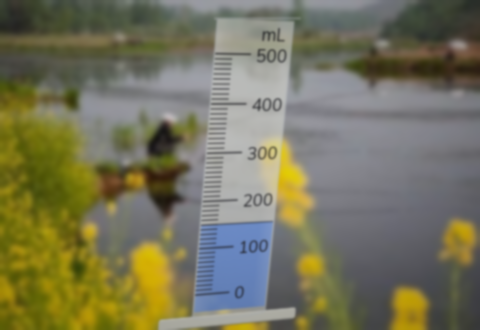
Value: 150 mL
